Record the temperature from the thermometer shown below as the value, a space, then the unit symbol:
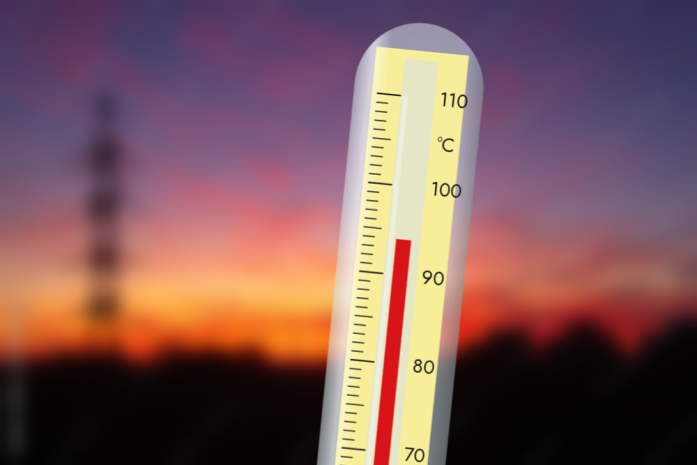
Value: 94 °C
